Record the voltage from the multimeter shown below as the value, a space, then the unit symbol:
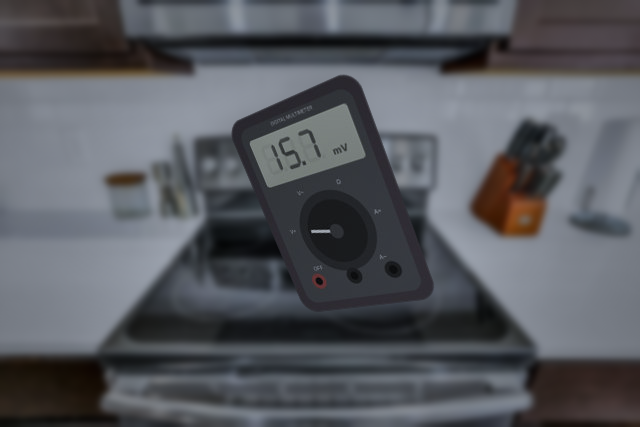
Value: 15.7 mV
